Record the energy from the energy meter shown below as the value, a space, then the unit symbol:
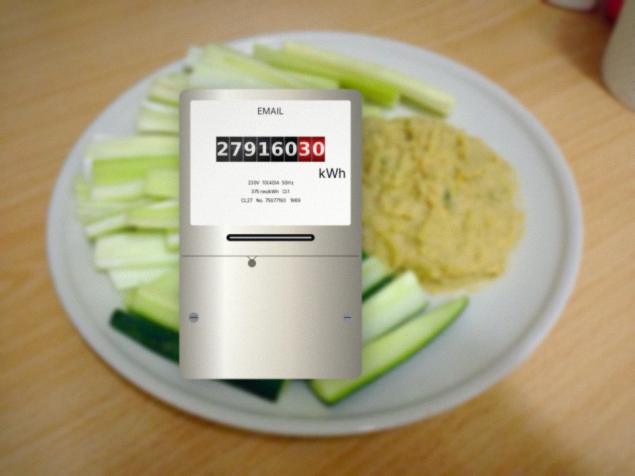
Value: 279160.30 kWh
